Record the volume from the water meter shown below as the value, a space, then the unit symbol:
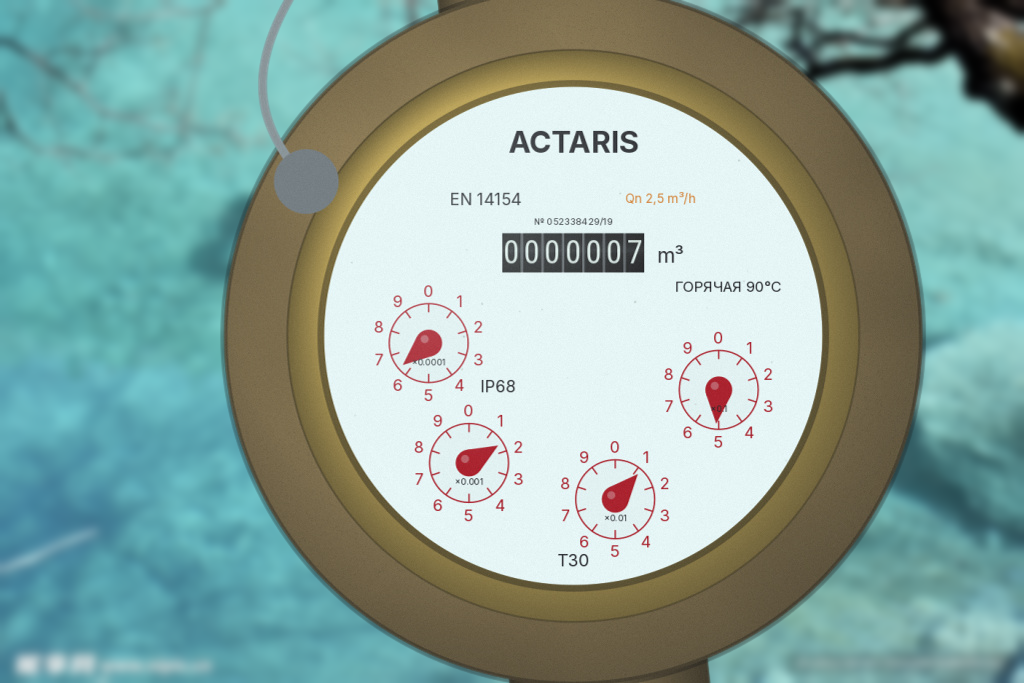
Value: 7.5116 m³
